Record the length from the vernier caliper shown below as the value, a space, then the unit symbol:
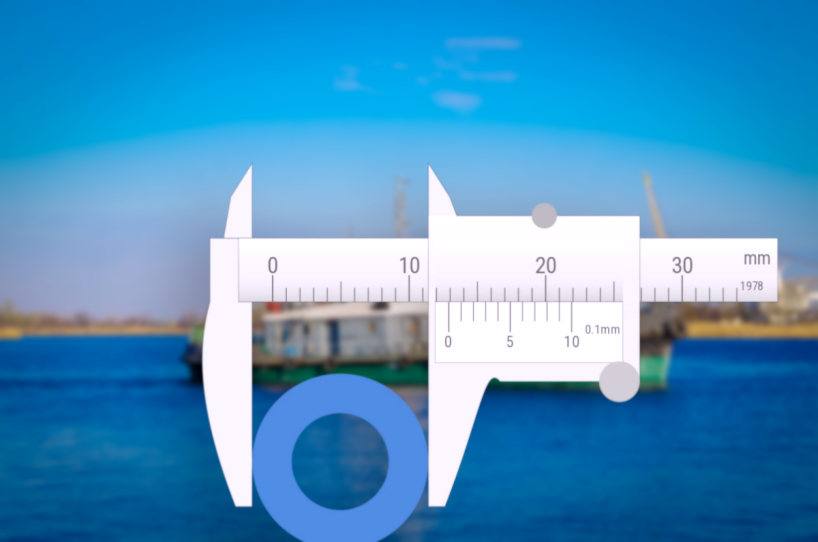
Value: 12.9 mm
